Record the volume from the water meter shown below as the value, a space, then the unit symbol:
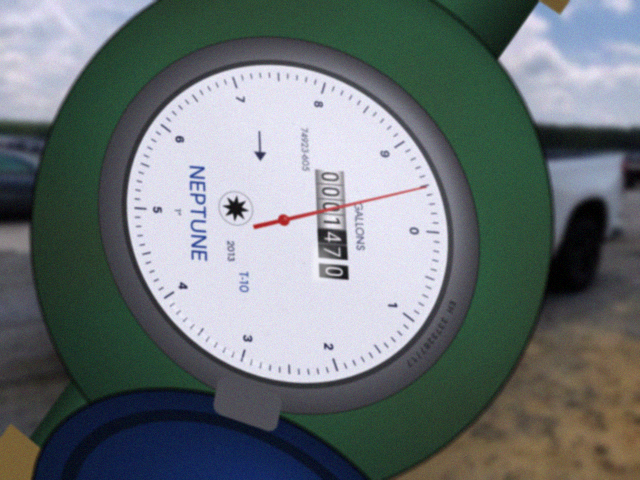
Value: 1469.5 gal
